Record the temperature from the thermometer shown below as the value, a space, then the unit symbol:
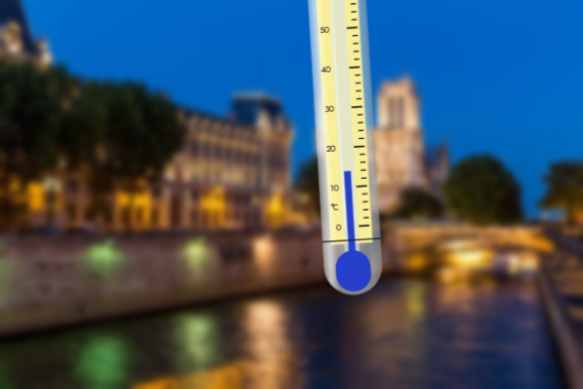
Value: 14 °C
